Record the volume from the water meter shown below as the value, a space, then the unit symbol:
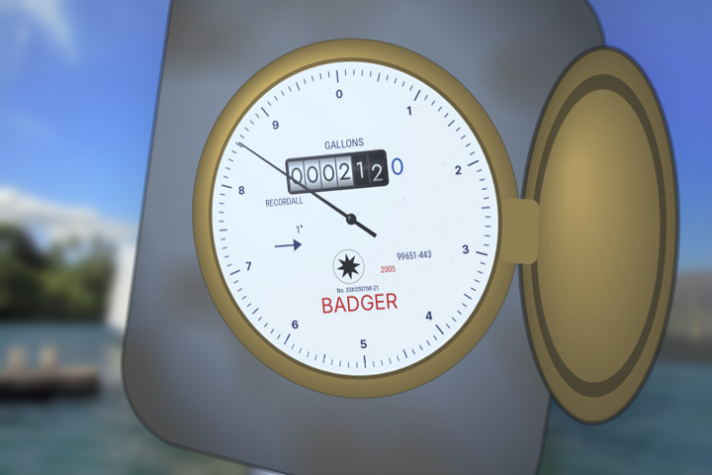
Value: 2118.5 gal
